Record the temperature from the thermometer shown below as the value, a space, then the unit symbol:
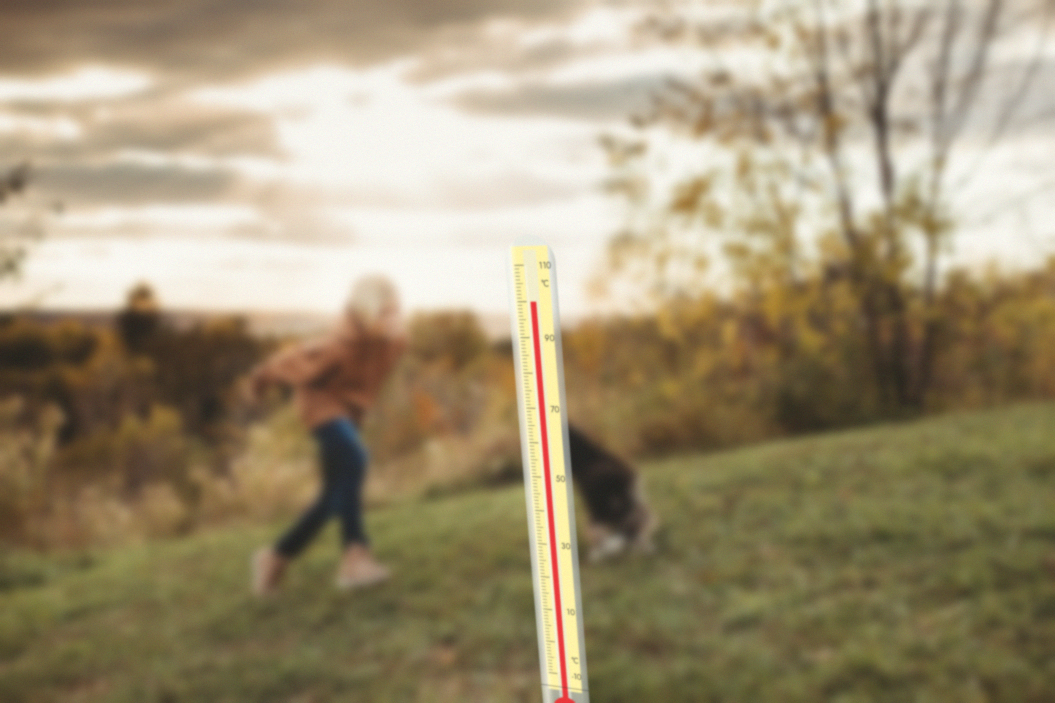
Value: 100 °C
